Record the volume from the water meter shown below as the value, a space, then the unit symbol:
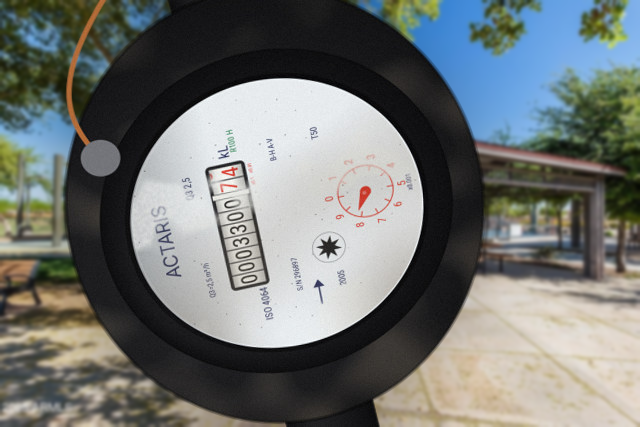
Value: 3300.738 kL
